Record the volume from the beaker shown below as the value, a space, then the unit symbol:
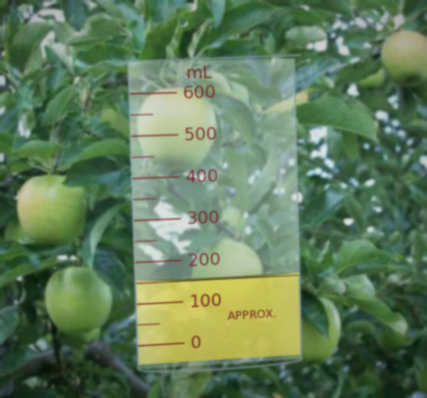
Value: 150 mL
